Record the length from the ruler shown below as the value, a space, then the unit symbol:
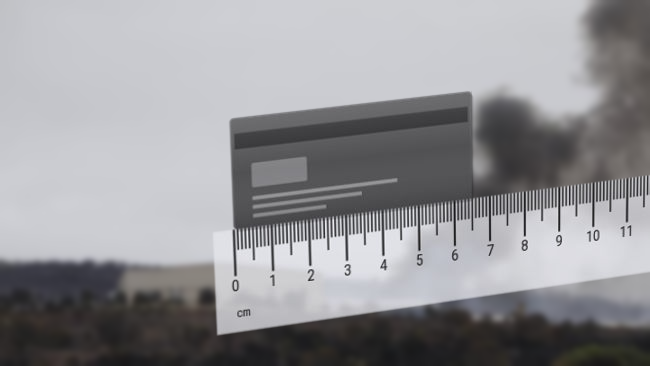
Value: 6.5 cm
